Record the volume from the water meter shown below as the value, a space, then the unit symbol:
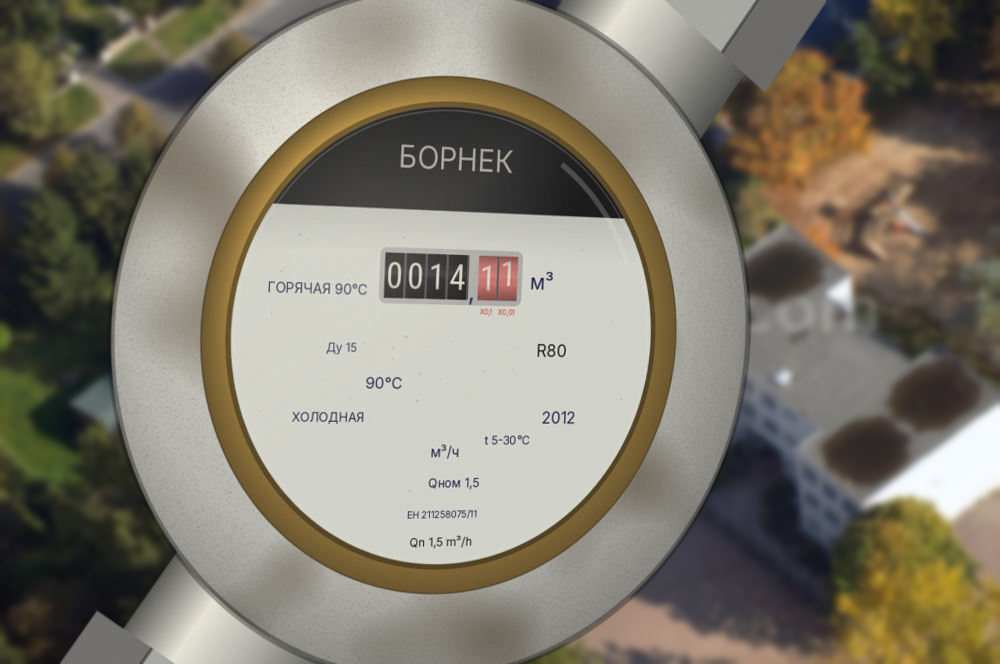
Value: 14.11 m³
